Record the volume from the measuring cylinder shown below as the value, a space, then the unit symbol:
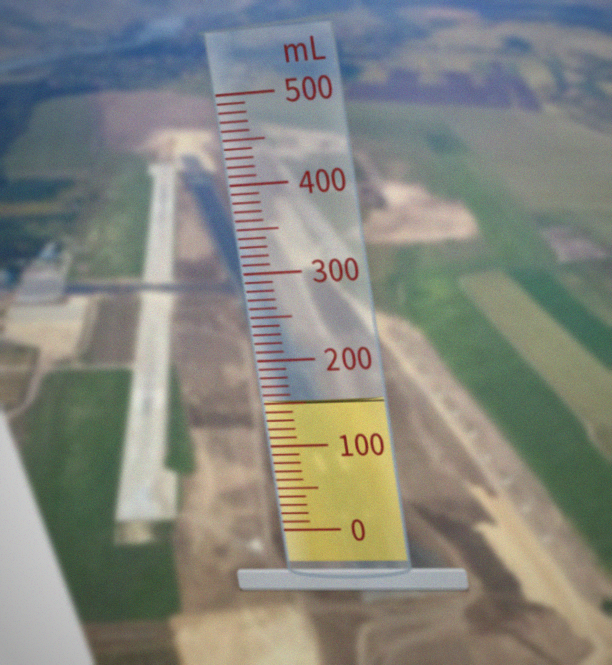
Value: 150 mL
